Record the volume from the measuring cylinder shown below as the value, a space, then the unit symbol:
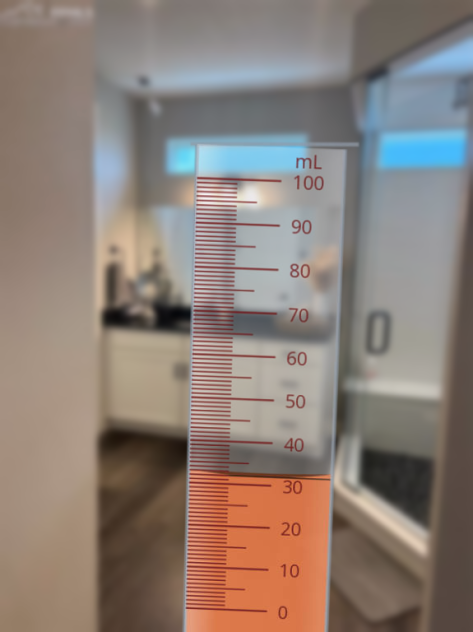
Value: 32 mL
